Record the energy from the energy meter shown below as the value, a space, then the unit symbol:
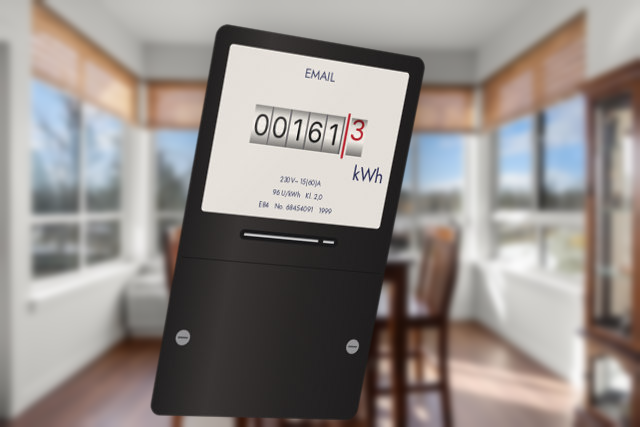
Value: 161.3 kWh
